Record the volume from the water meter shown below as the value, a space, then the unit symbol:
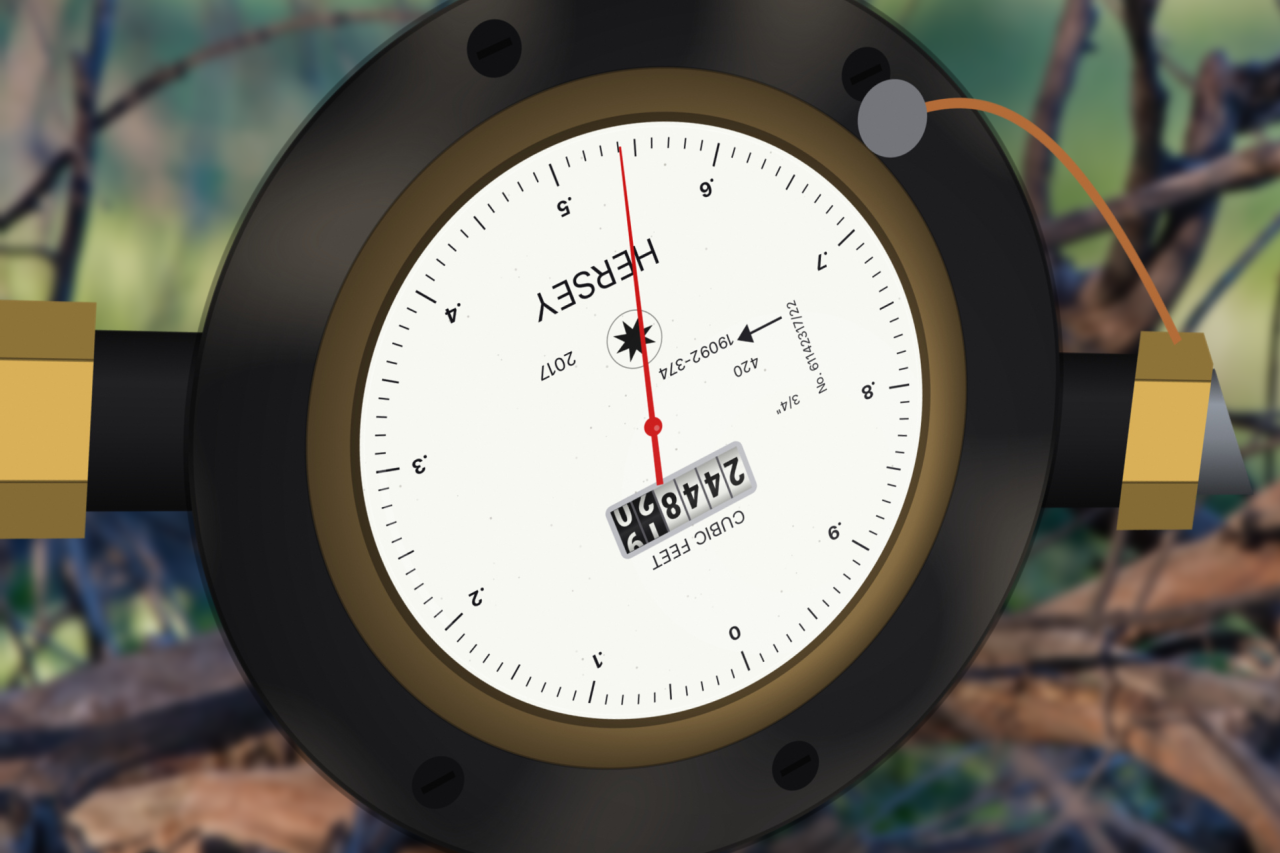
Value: 244819.54 ft³
